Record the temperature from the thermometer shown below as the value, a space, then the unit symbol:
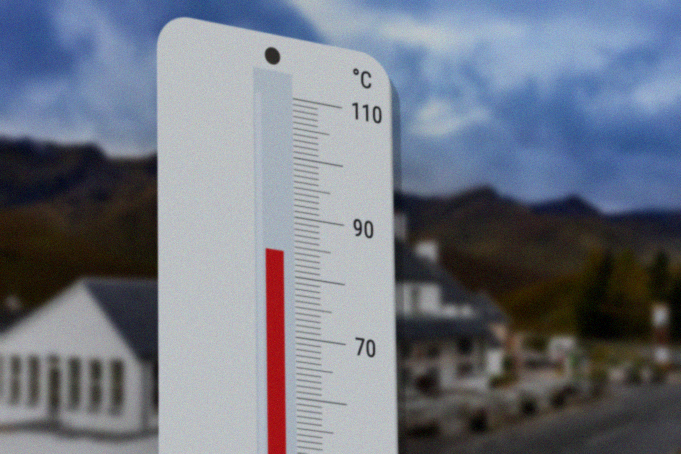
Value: 84 °C
